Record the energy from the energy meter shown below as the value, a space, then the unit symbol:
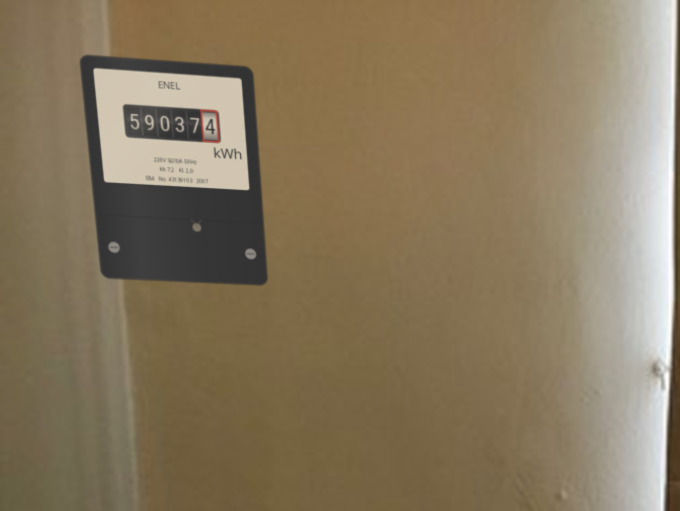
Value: 59037.4 kWh
